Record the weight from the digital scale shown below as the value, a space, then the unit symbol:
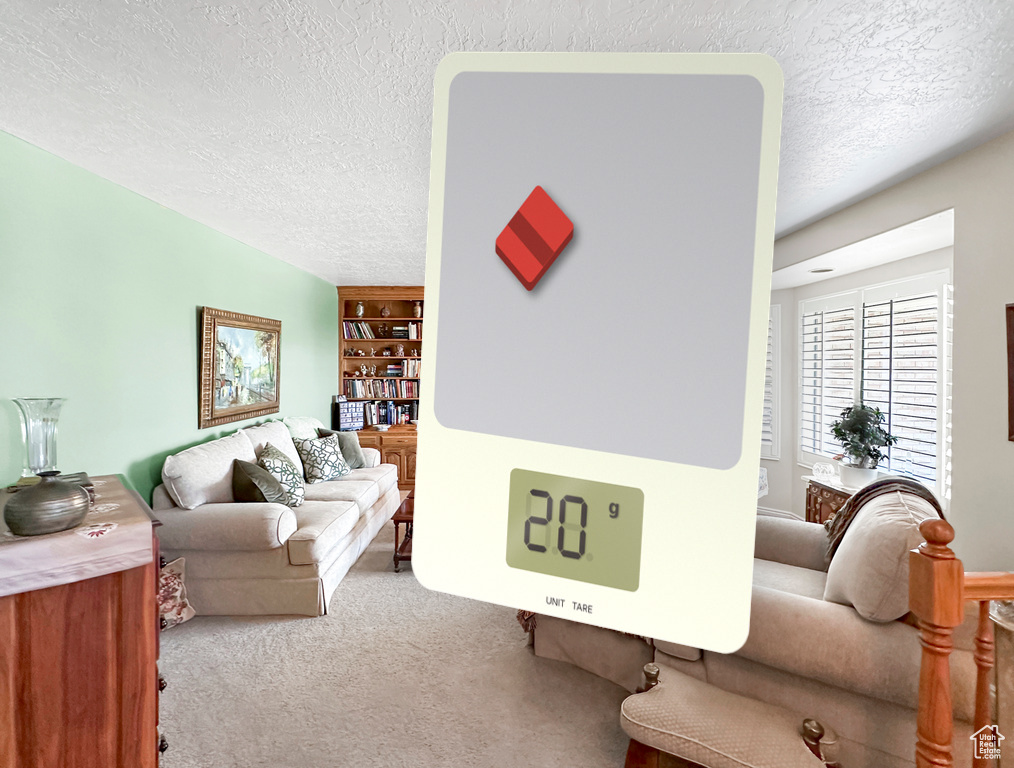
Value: 20 g
